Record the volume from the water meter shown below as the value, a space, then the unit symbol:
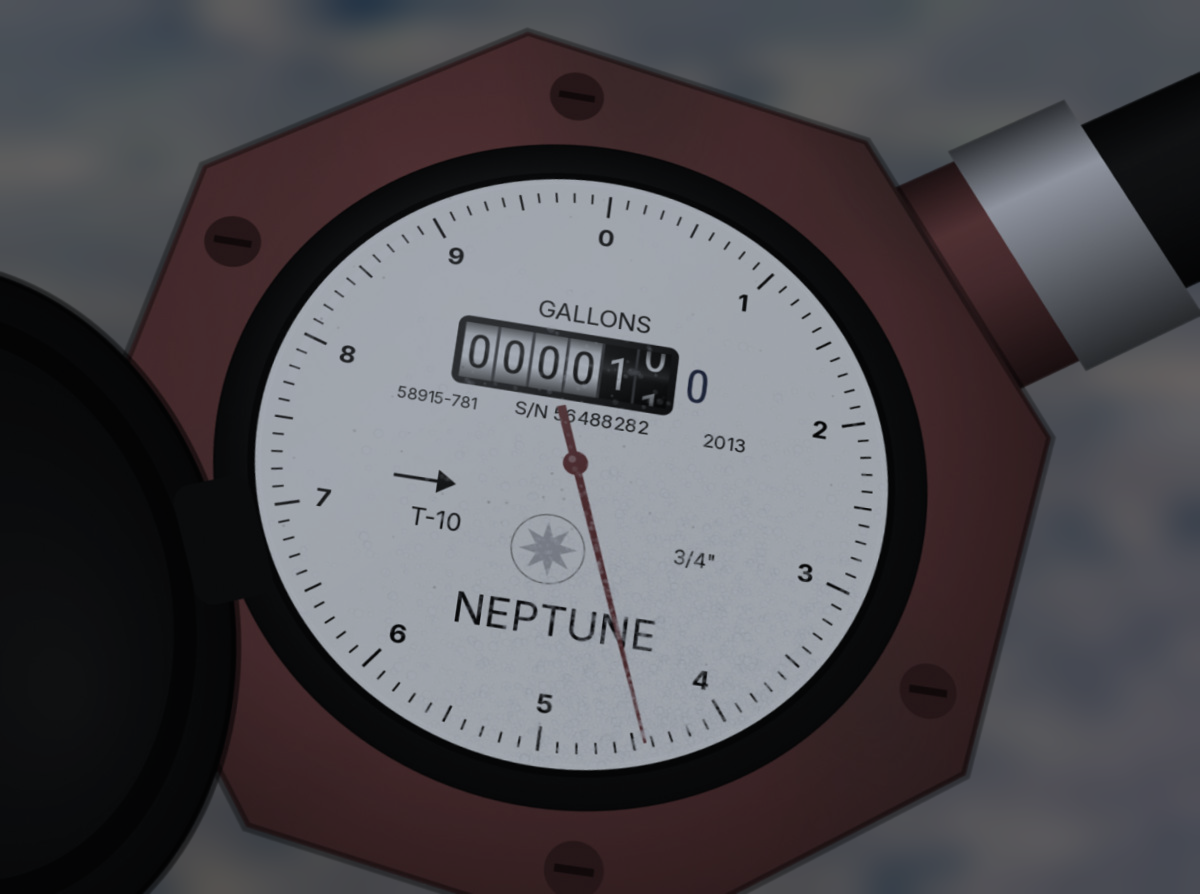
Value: 104.4 gal
